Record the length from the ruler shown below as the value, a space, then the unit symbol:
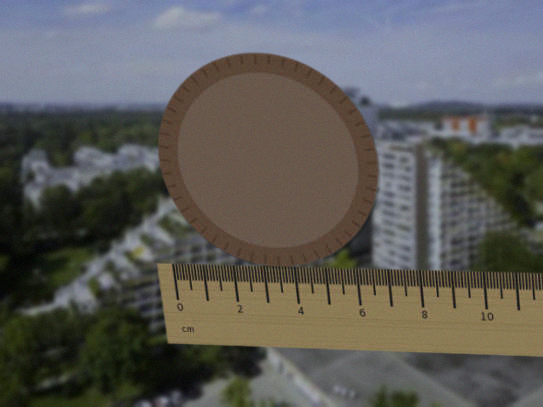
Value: 7 cm
